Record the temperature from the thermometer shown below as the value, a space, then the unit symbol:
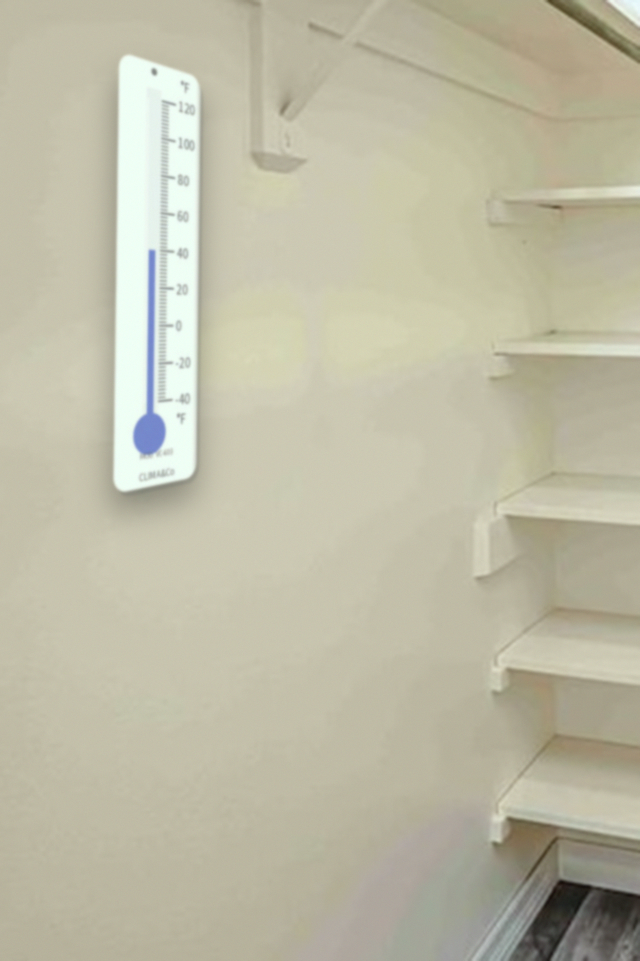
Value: 40 °F
